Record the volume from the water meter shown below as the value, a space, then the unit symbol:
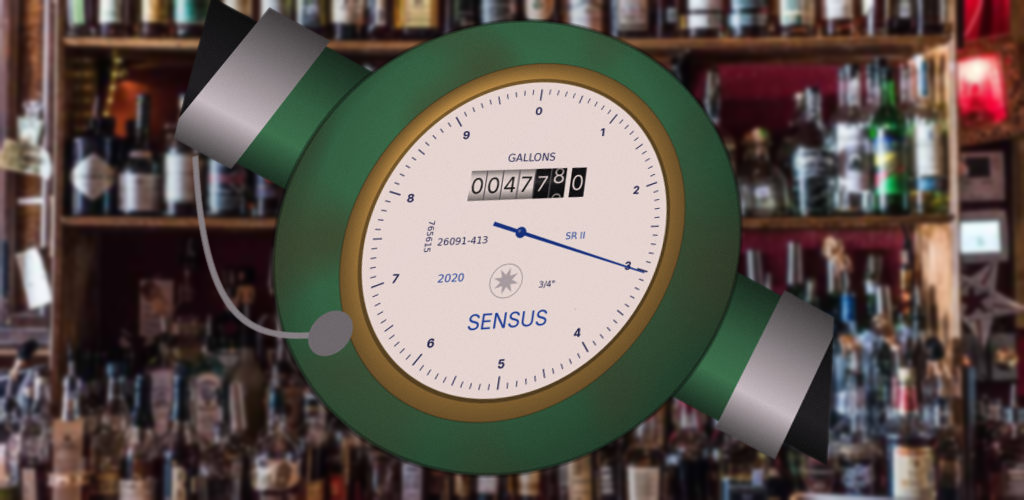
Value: 47783.0 gal
